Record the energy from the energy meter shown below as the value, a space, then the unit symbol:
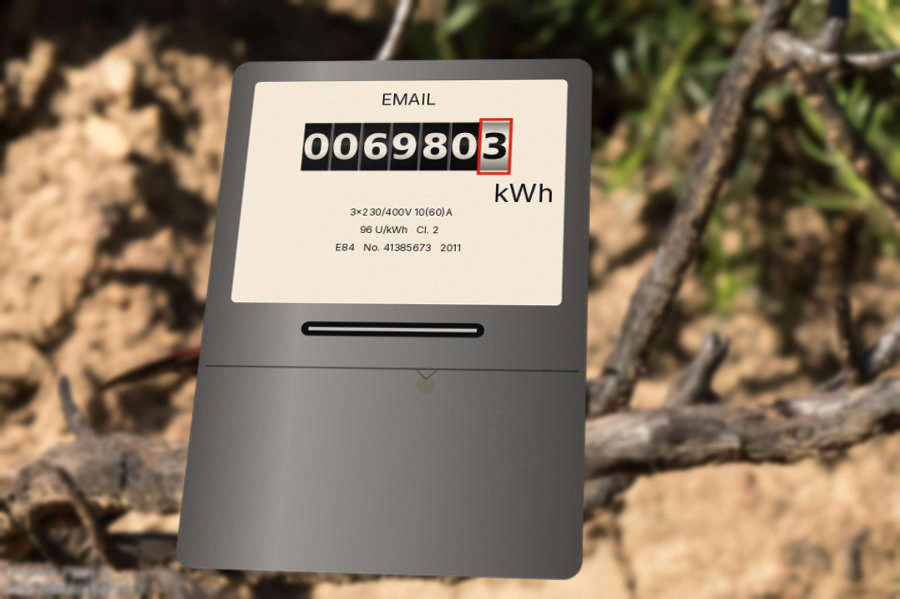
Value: 6980.3 kWh
